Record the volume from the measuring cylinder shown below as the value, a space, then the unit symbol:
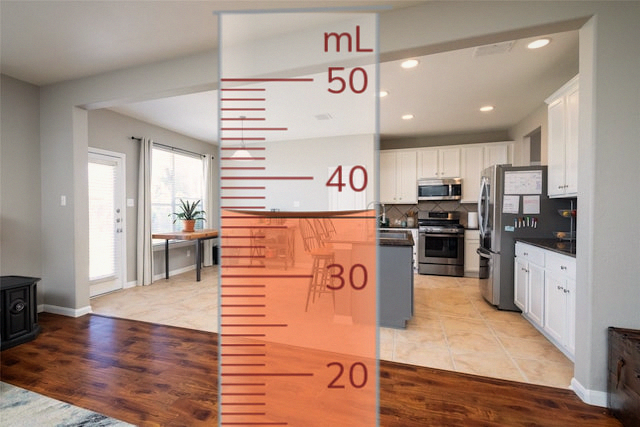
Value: 36 mL
